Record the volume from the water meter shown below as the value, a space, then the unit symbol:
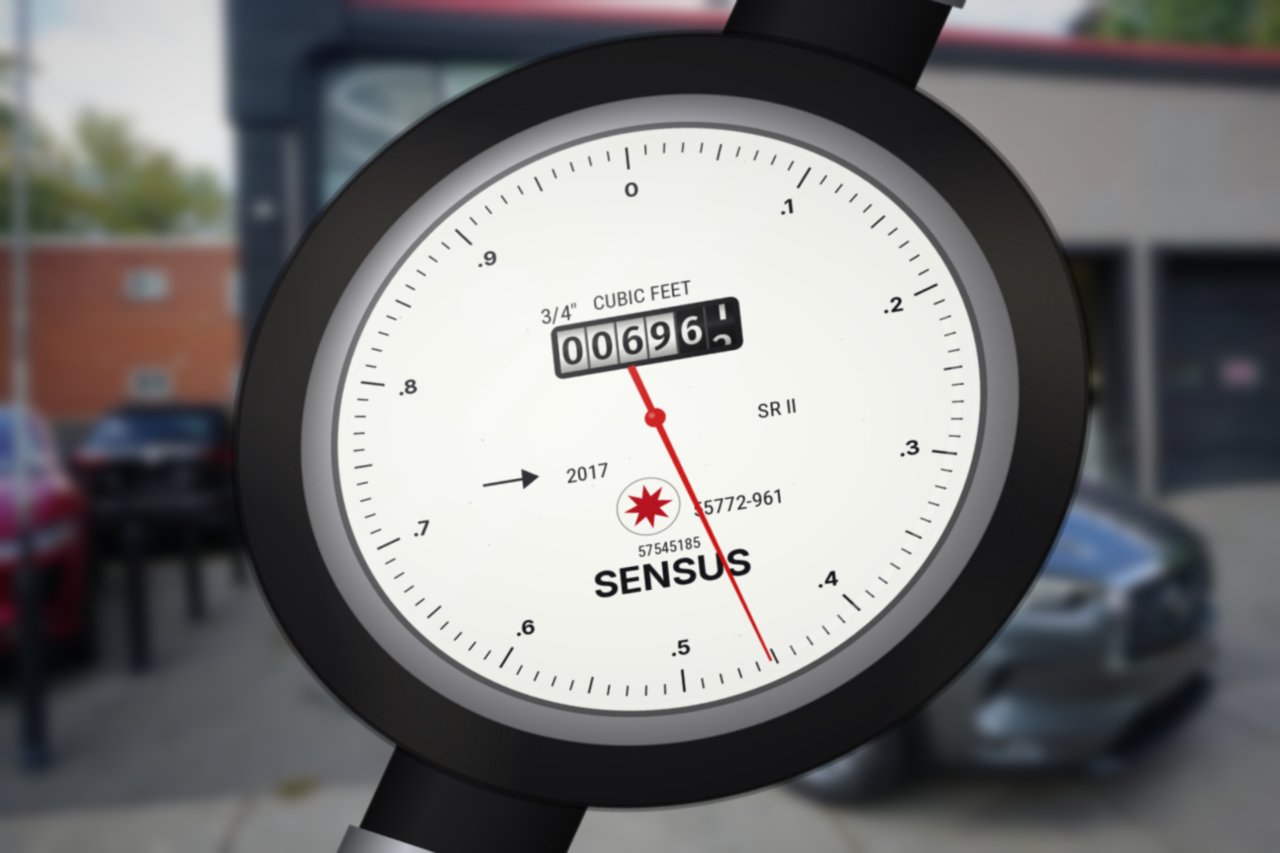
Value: 6961.45 ft³
